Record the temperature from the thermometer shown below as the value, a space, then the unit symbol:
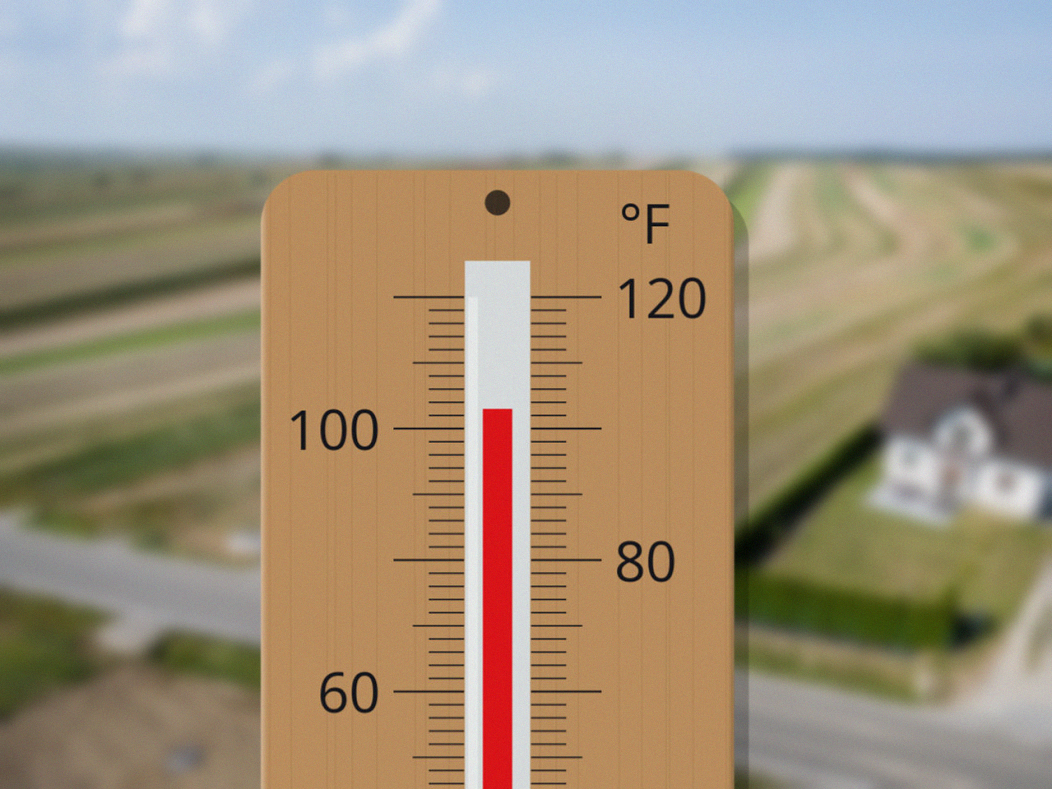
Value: 103 °F
